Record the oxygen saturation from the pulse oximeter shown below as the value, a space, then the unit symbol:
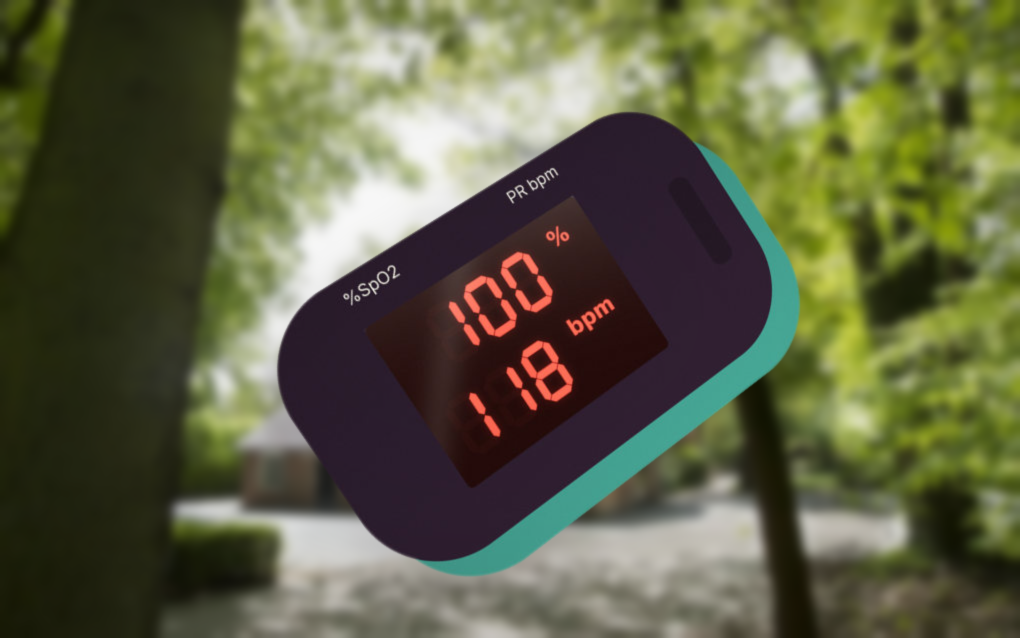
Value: 100 %
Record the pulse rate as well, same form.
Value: 118 bpm
